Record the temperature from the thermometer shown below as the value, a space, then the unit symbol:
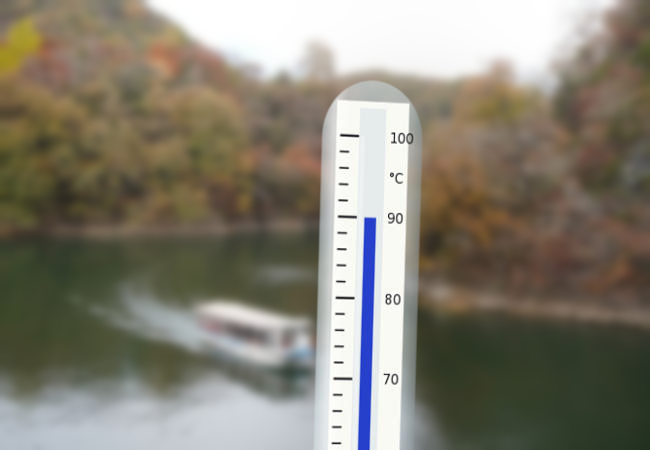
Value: 90 °C
